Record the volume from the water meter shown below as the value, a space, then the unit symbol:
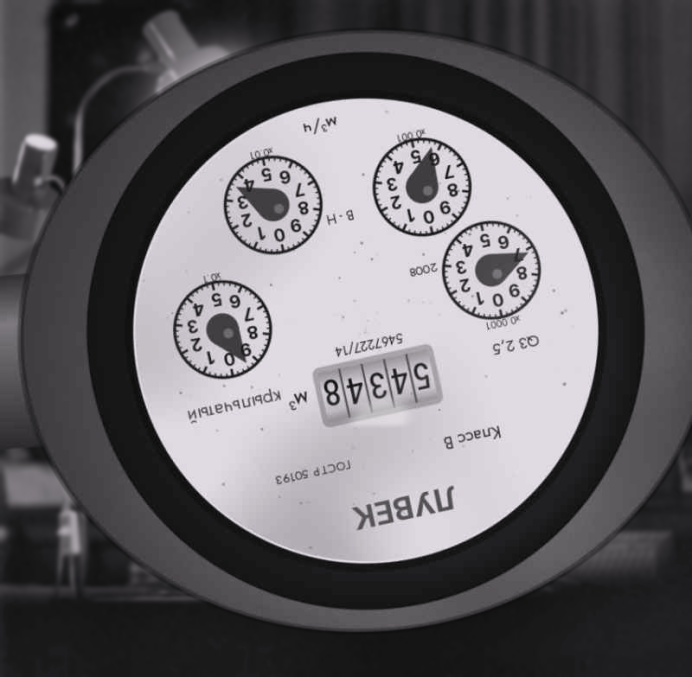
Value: 54347.9357 m³
